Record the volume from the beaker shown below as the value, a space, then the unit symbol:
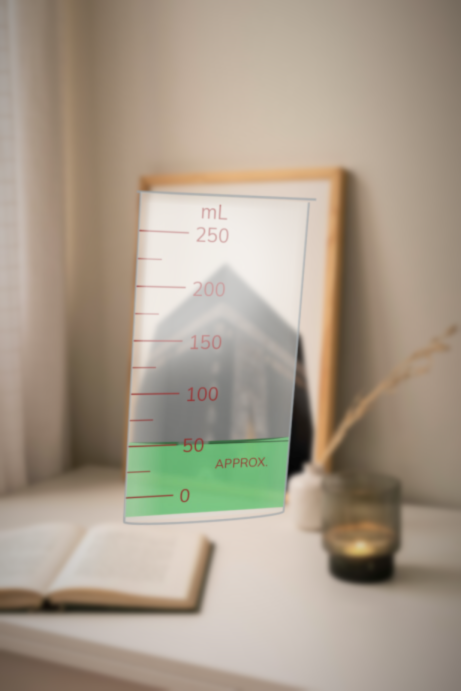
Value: 50 mL
